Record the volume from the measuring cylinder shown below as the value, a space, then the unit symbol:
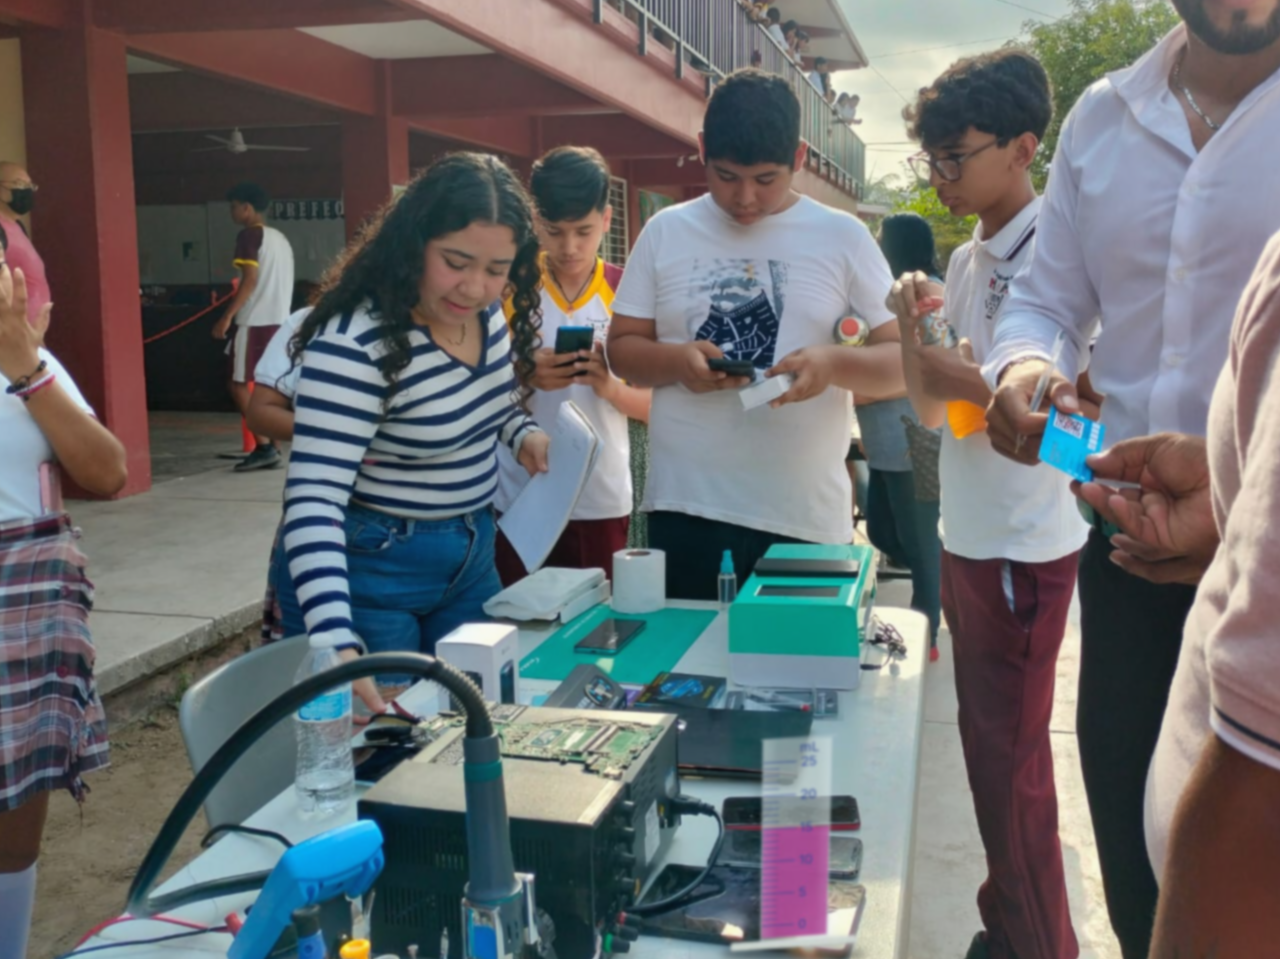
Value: 15 mL
